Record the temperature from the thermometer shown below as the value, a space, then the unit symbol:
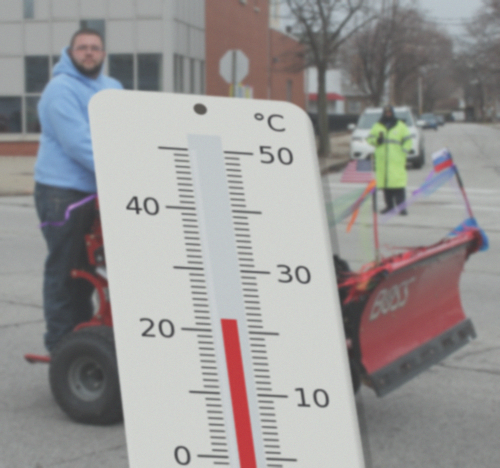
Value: 22 °C
